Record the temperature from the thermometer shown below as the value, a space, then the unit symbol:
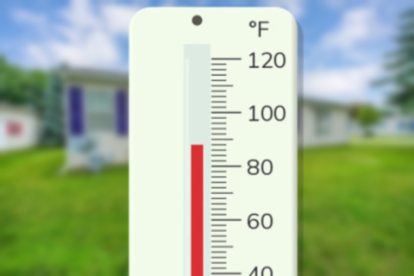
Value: 88 °F
